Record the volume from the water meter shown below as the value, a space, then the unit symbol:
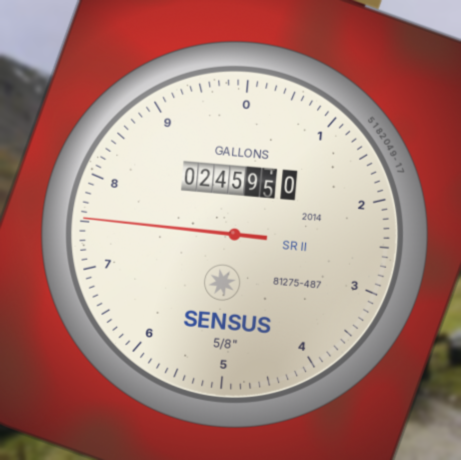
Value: 245947.5 gal
